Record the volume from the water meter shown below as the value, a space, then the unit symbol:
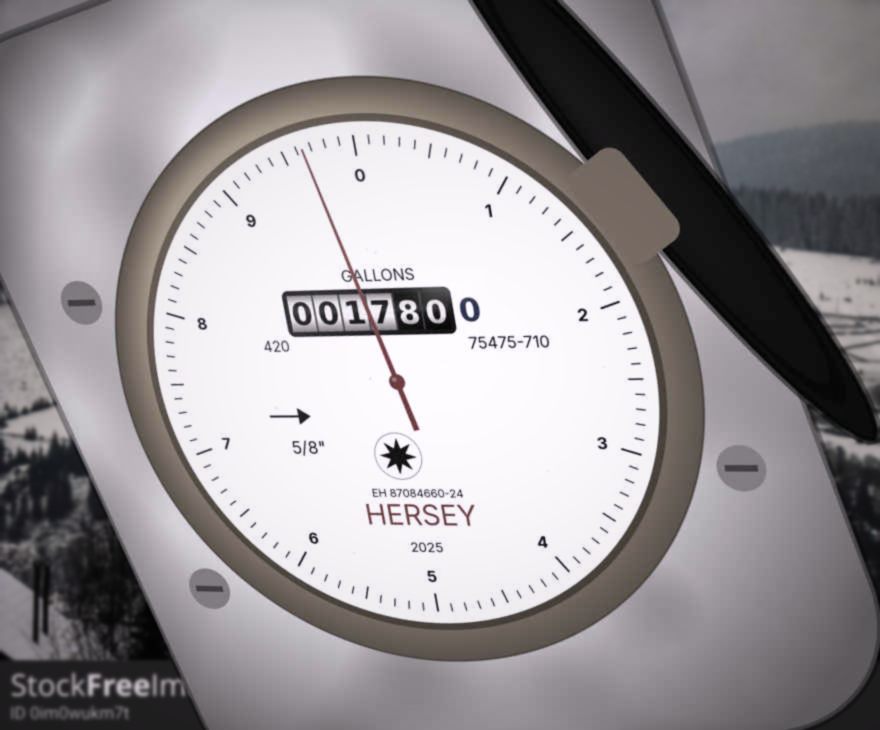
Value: 17799.6 gal
